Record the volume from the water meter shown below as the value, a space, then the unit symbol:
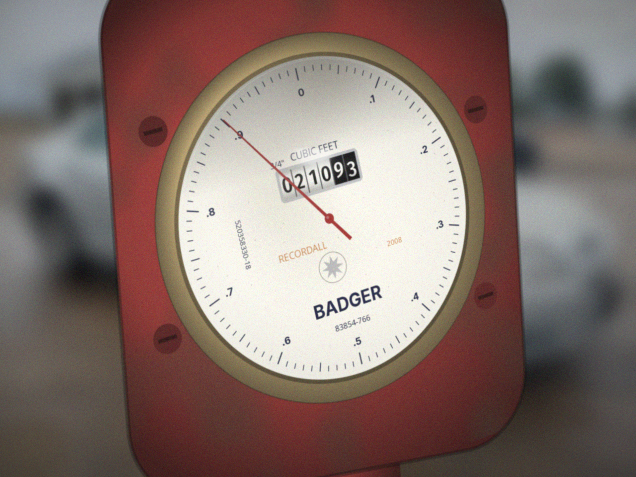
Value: 21092.90 ft³
